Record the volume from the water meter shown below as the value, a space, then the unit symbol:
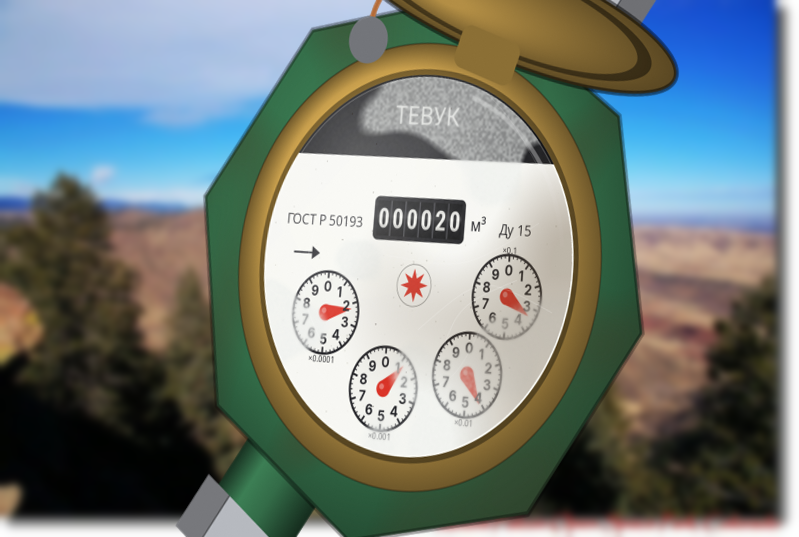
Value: 20.3412 m³
